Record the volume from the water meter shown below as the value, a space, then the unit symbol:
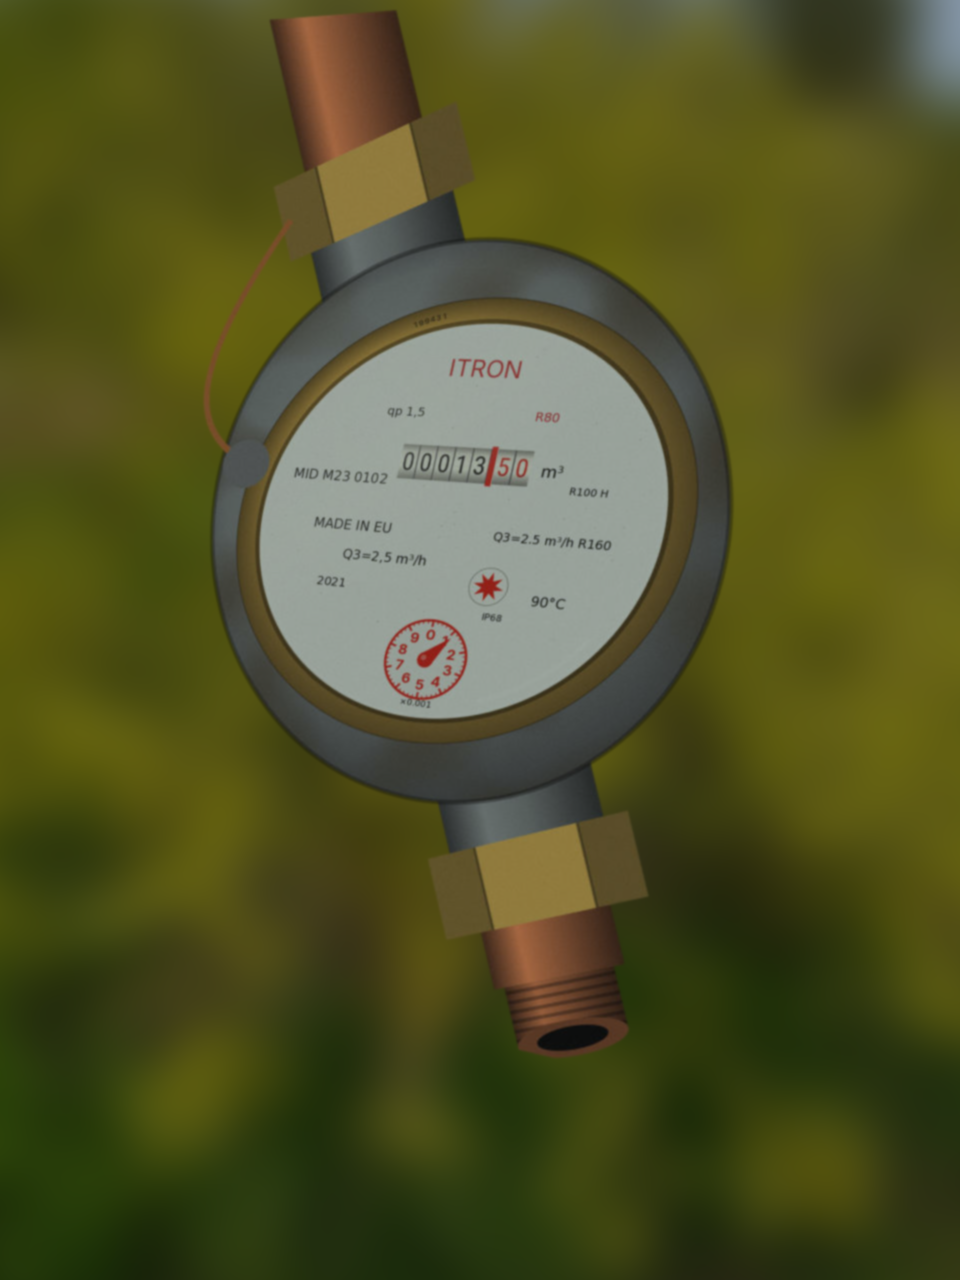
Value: 13.501 m³
